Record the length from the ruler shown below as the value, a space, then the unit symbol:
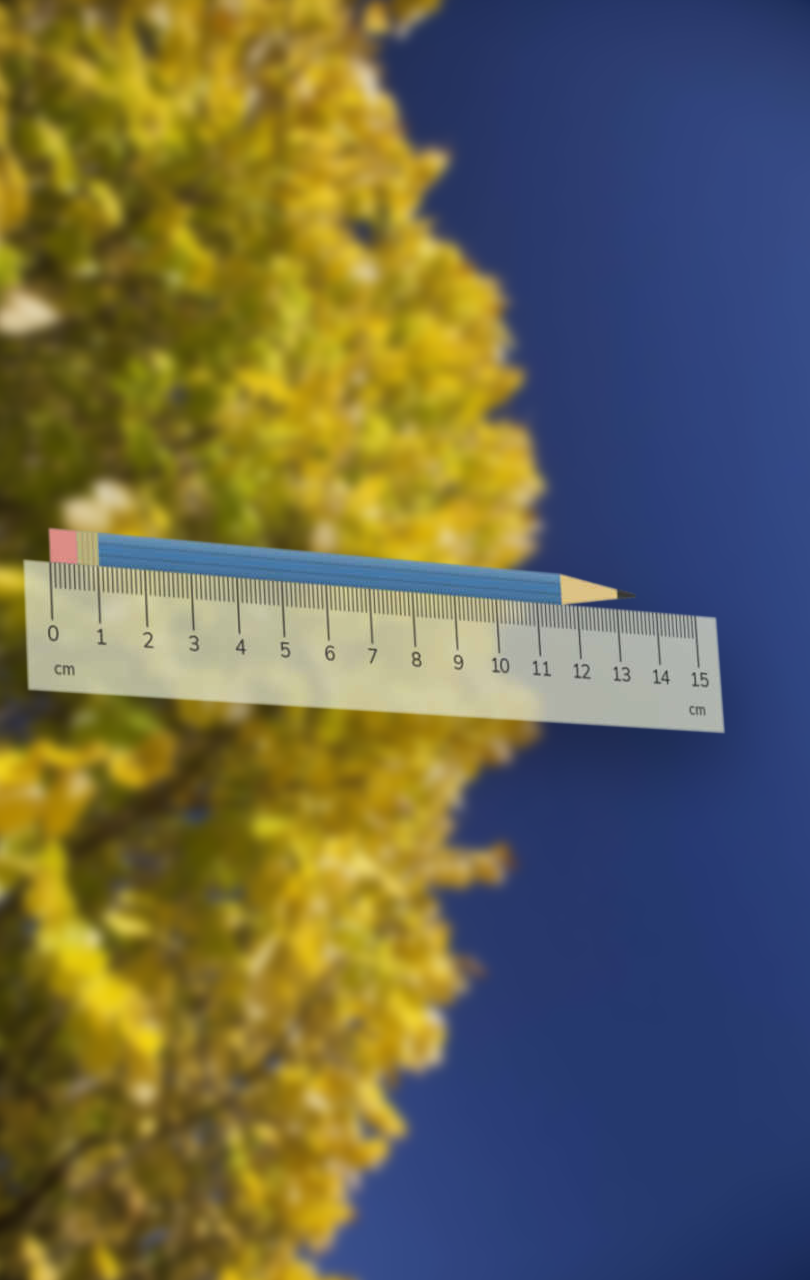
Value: 13.5 cm
